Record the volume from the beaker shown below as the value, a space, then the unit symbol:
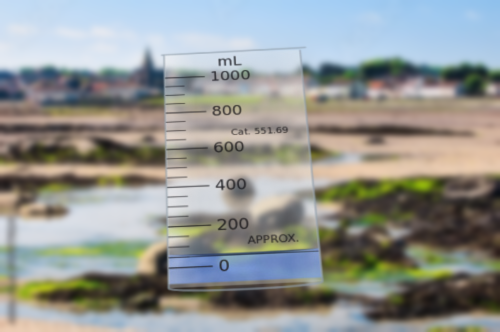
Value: 50 mL
